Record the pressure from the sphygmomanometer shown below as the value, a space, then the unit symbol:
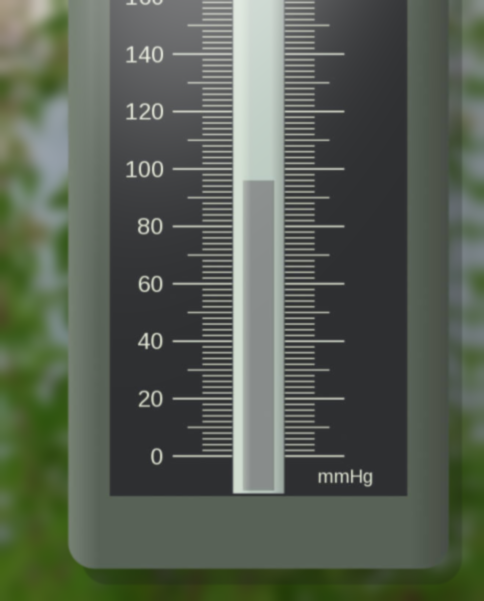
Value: 96 mmHg
